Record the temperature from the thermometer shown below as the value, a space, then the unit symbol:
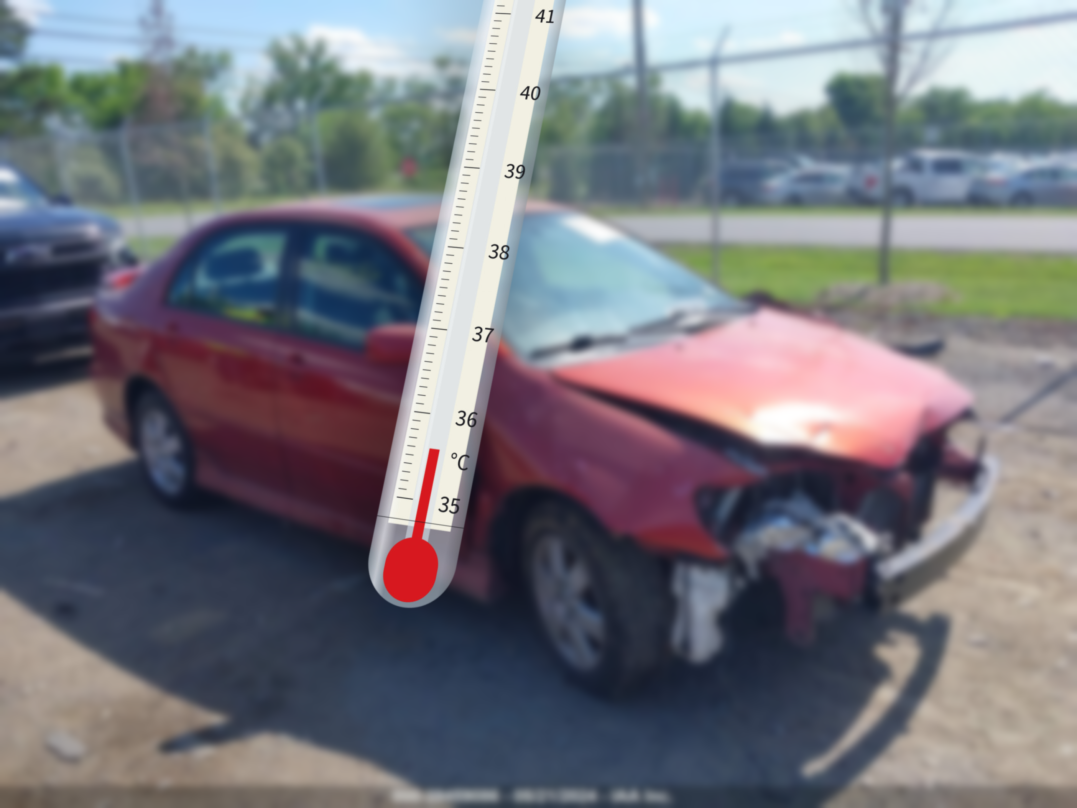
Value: 35.6 °C
